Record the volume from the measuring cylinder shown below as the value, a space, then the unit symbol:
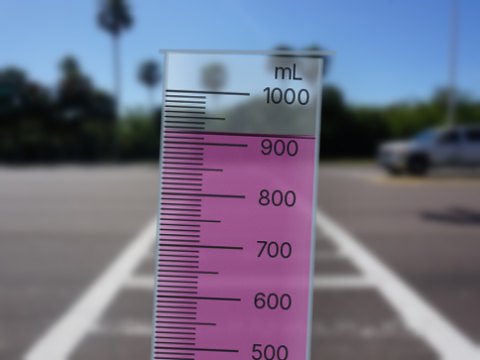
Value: 920 mL
